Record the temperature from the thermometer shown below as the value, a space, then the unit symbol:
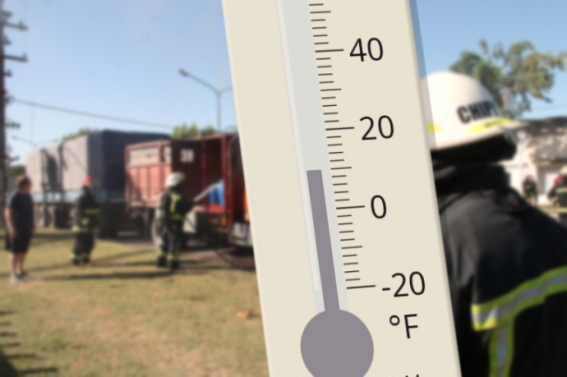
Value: 10 °F
